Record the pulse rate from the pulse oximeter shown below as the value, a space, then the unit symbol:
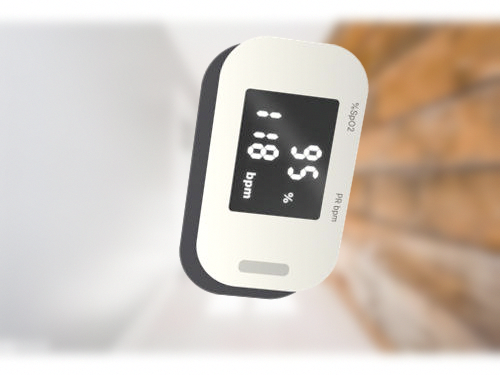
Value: 118 bpm
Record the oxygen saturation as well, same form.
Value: 95 %
